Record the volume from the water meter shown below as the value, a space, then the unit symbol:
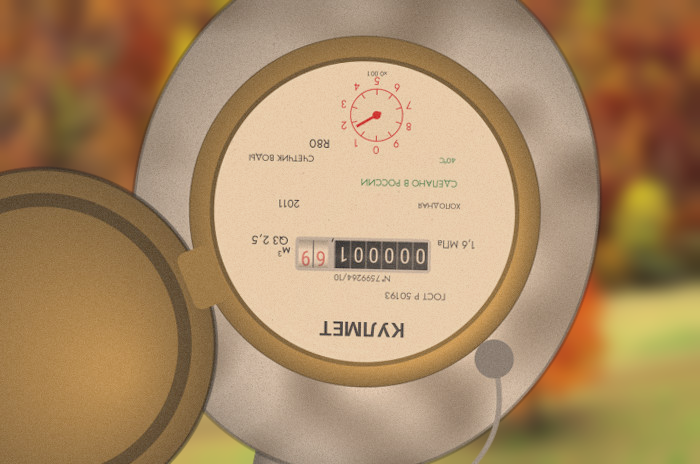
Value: 1.691 m³
